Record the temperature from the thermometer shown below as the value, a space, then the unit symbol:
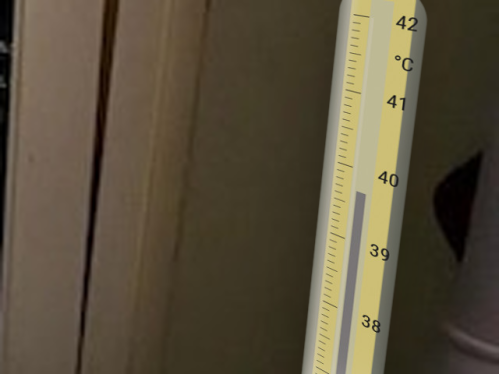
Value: 39.7 °C
